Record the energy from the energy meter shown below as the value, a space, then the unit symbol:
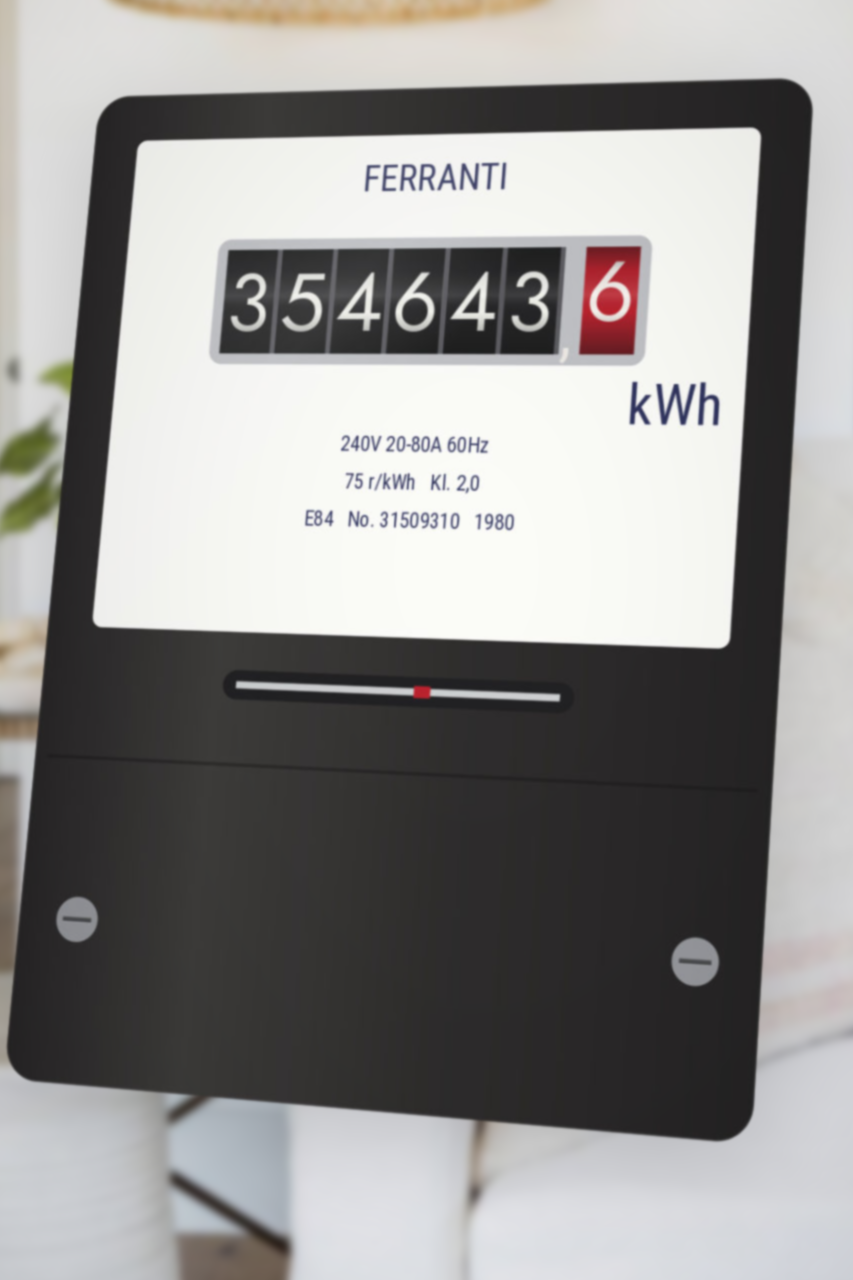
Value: 354643.6 kWh
